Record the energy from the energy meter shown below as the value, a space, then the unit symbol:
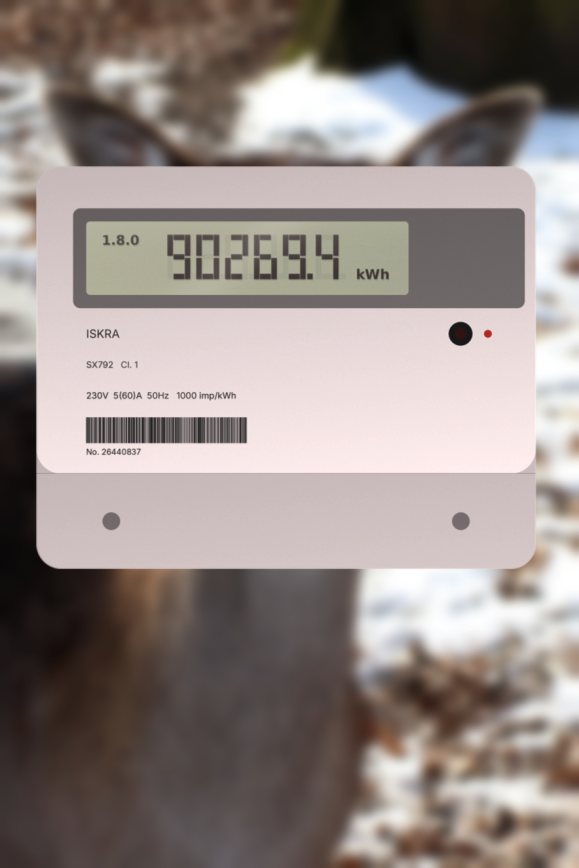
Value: 90269.4 kWh
